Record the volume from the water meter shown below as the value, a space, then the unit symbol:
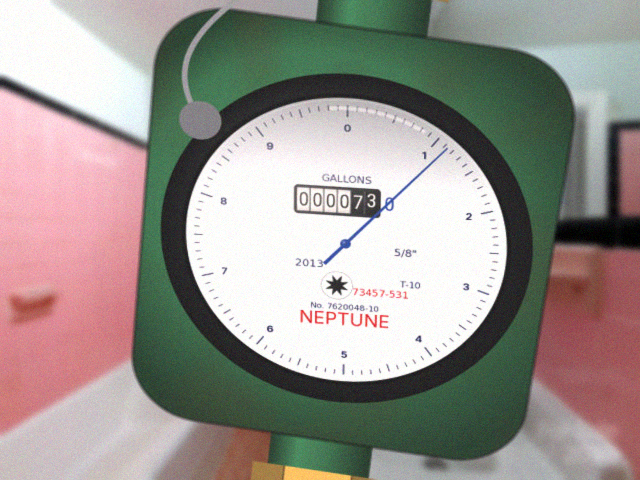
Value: 731.1 gal
